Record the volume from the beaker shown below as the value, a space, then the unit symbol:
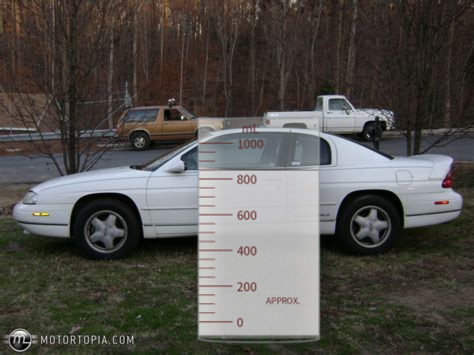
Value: 850 mL
